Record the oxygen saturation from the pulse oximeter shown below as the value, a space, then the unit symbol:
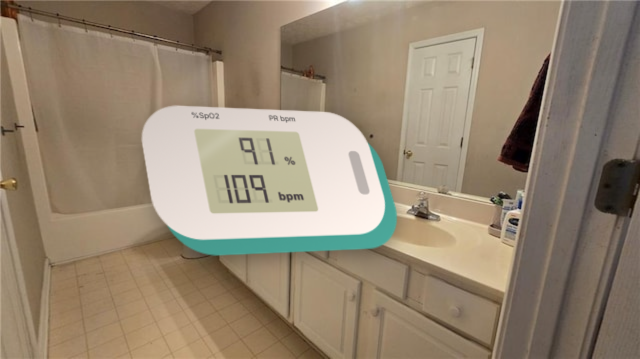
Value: 91 %
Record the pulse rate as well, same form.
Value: 109 bpm
